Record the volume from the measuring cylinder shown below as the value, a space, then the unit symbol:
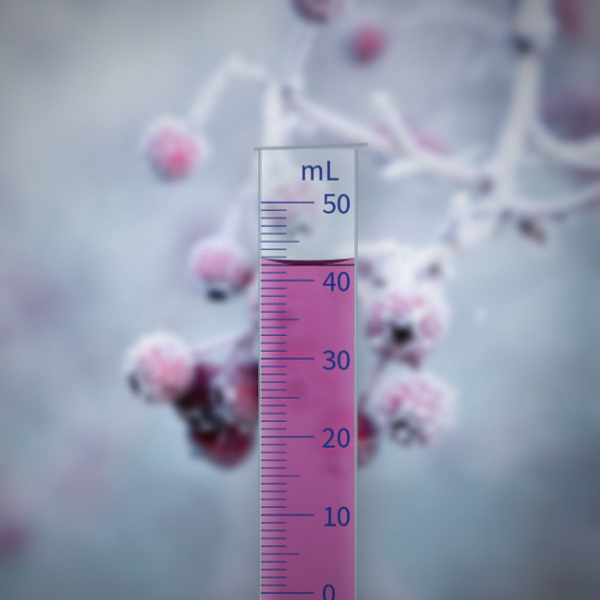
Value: 42 mL
